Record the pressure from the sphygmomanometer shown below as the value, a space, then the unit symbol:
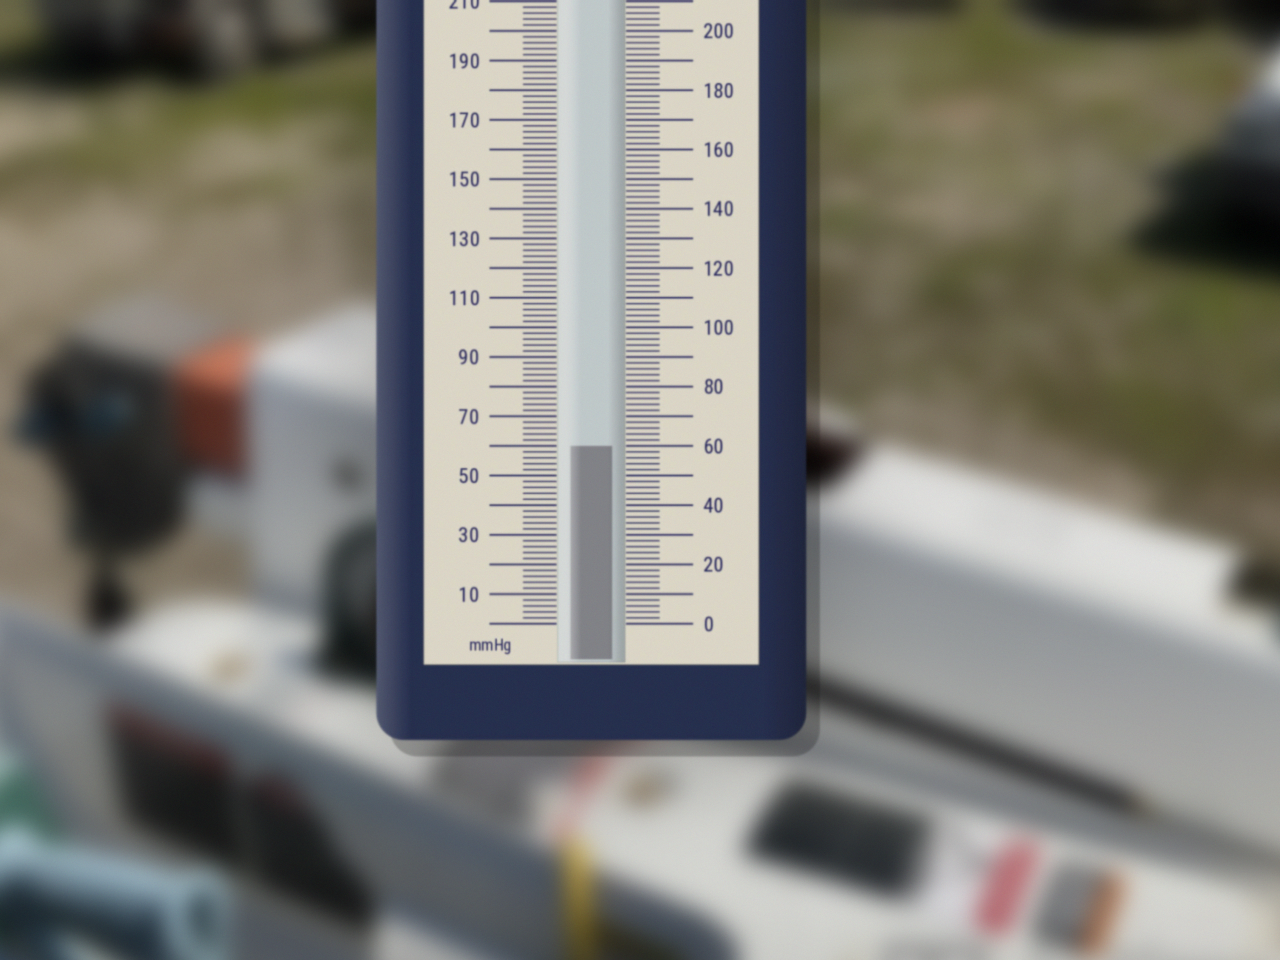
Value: 60 mmHg
